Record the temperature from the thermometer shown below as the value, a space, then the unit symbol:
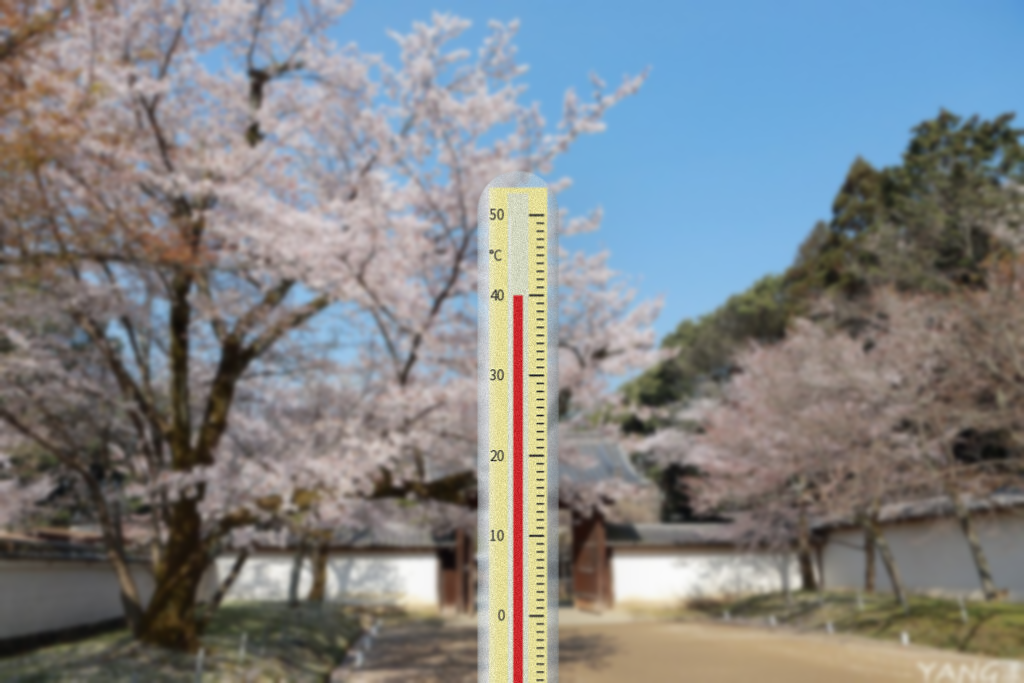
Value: 40 °C
